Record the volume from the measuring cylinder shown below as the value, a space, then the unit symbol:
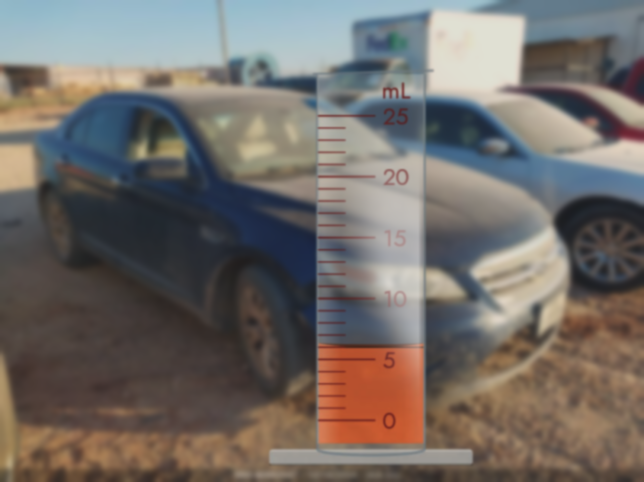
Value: 6 mL
